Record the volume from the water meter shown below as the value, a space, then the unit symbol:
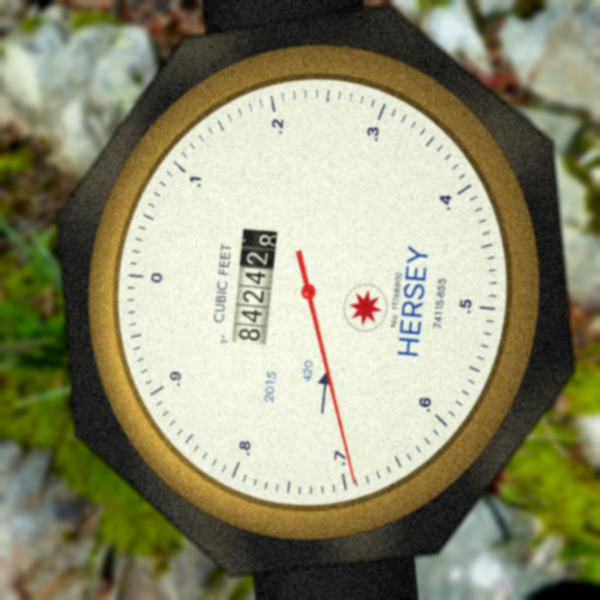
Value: 842427.69 ft³
